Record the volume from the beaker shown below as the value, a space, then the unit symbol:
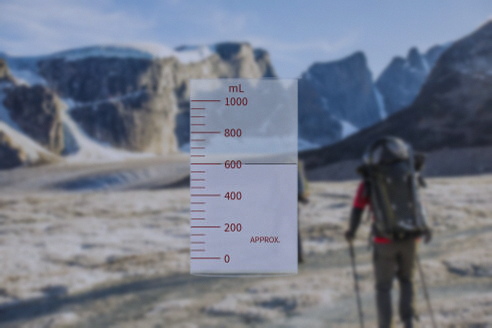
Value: 600 mL
